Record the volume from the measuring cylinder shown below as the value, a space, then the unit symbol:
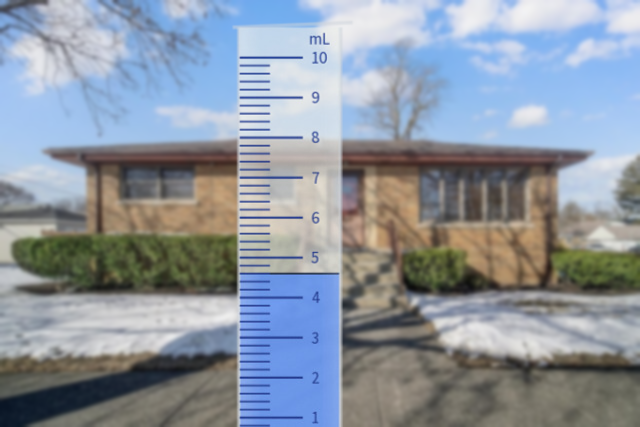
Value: 4.6 mL
